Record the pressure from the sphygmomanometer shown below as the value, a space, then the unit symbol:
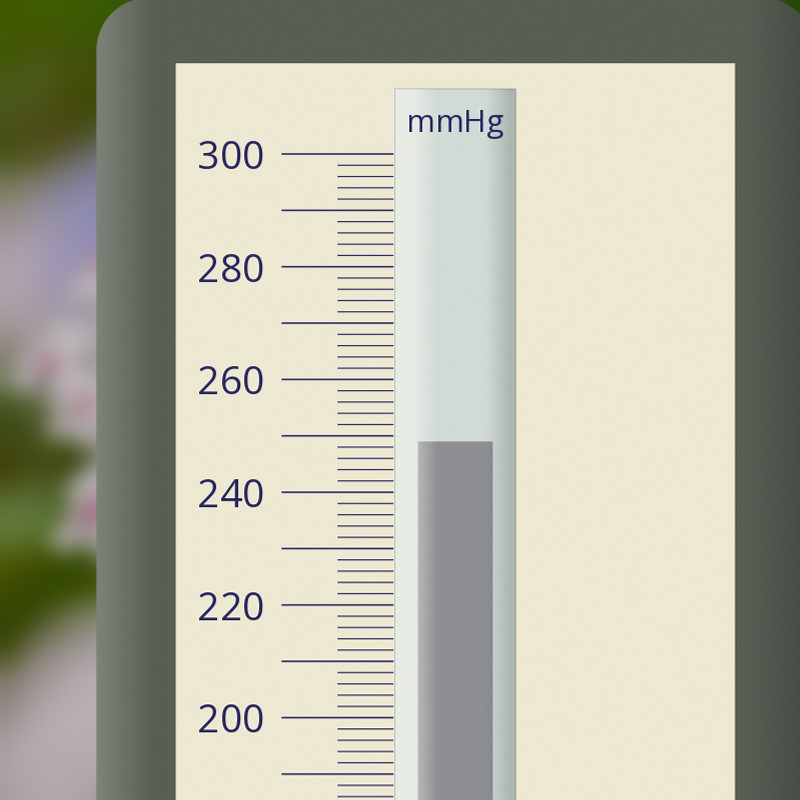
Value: 249 mmHg
